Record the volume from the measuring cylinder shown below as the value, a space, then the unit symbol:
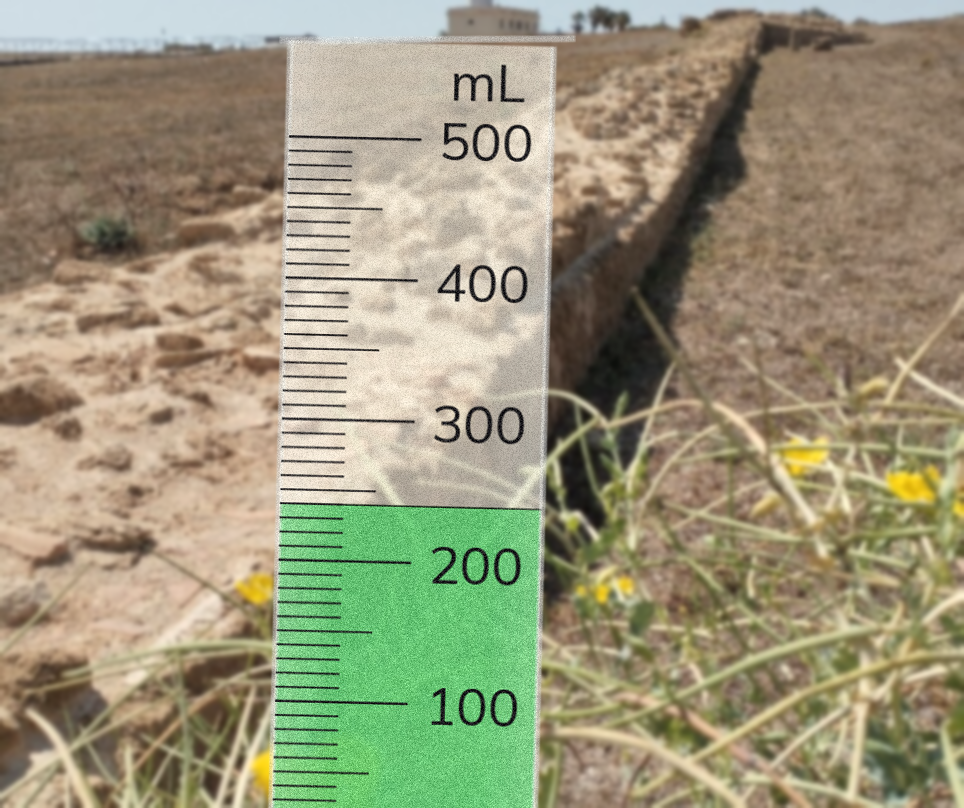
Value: 240 mL
